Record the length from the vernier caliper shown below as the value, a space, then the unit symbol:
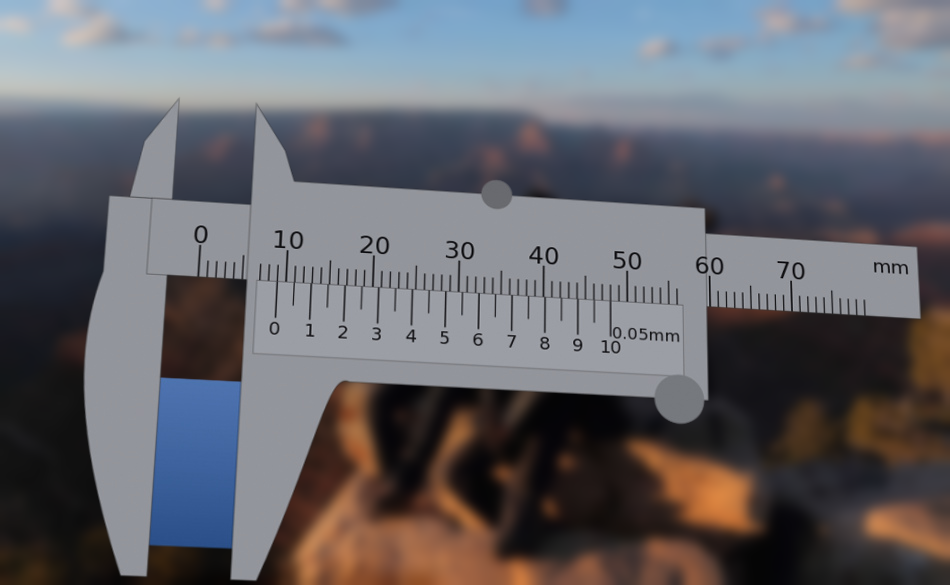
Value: 9.0 mm
